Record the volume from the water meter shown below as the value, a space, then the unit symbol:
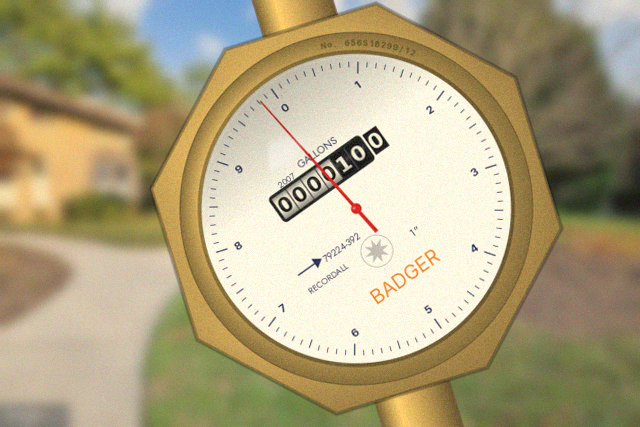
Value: 99.8 gal
